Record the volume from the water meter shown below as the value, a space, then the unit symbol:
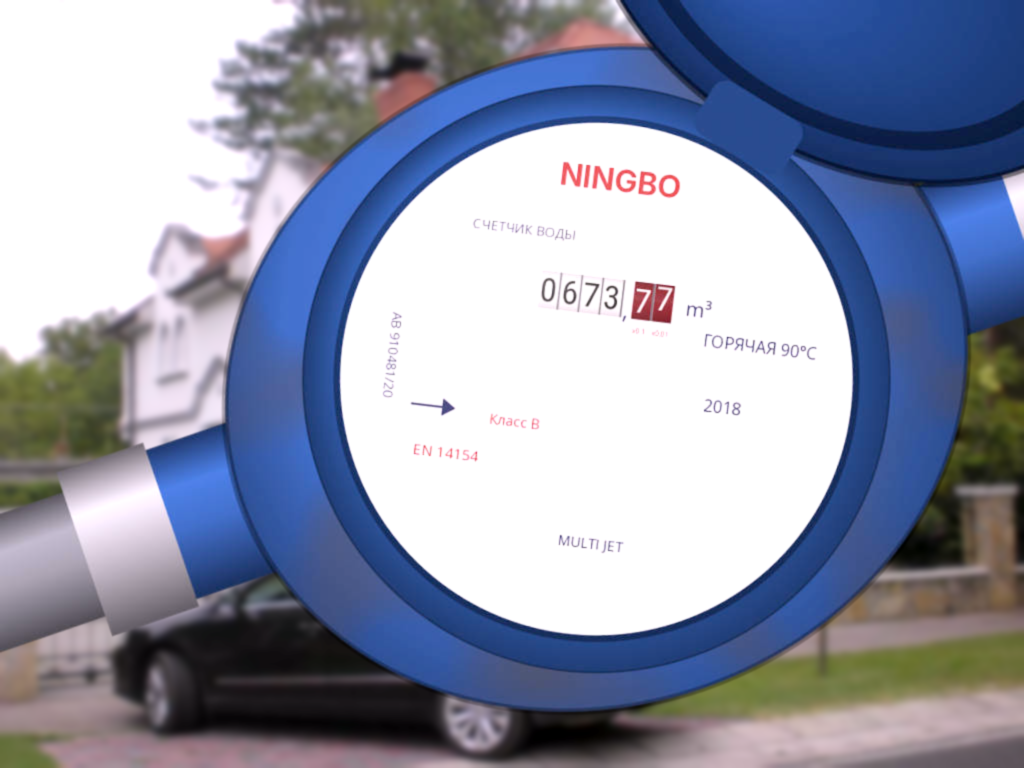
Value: 673.77 m³
